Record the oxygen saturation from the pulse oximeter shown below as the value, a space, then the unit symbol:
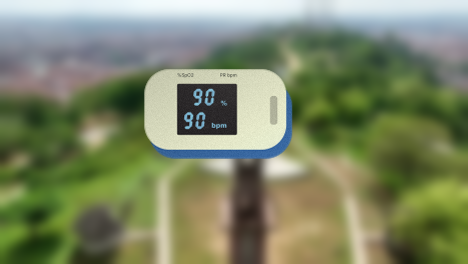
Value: 90 %
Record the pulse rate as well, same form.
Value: 90 bpm
